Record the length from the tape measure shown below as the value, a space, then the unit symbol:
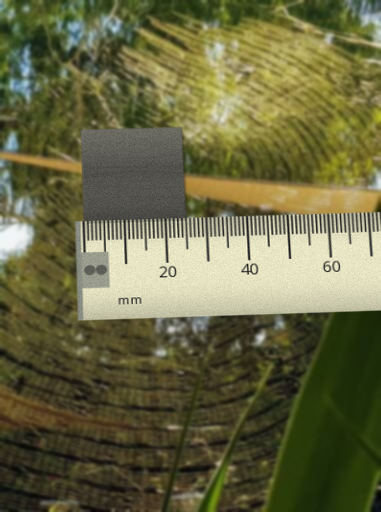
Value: 25 mm
